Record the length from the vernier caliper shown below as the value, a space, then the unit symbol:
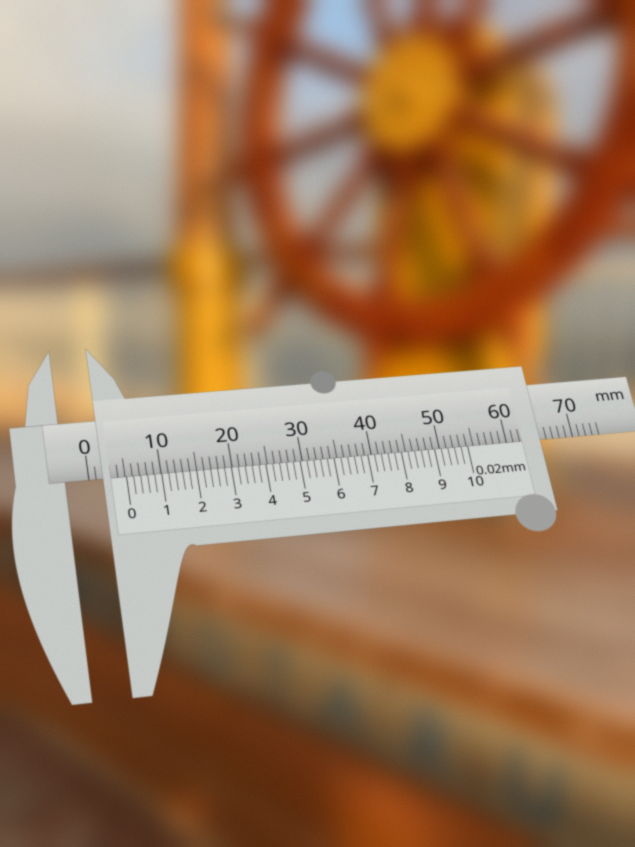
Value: 5.2 mm
